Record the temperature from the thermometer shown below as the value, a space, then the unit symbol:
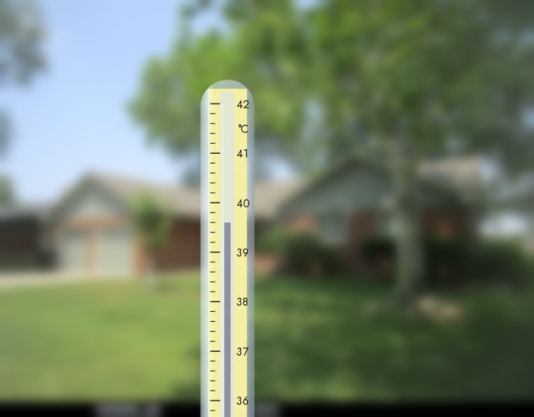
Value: 39.6 °C
